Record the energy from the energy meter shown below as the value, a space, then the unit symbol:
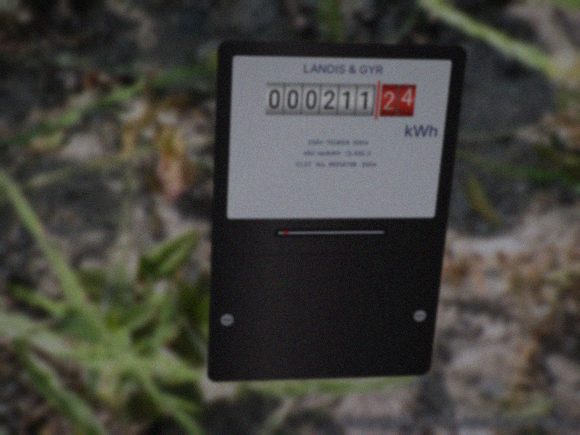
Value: 211.24 kWh
